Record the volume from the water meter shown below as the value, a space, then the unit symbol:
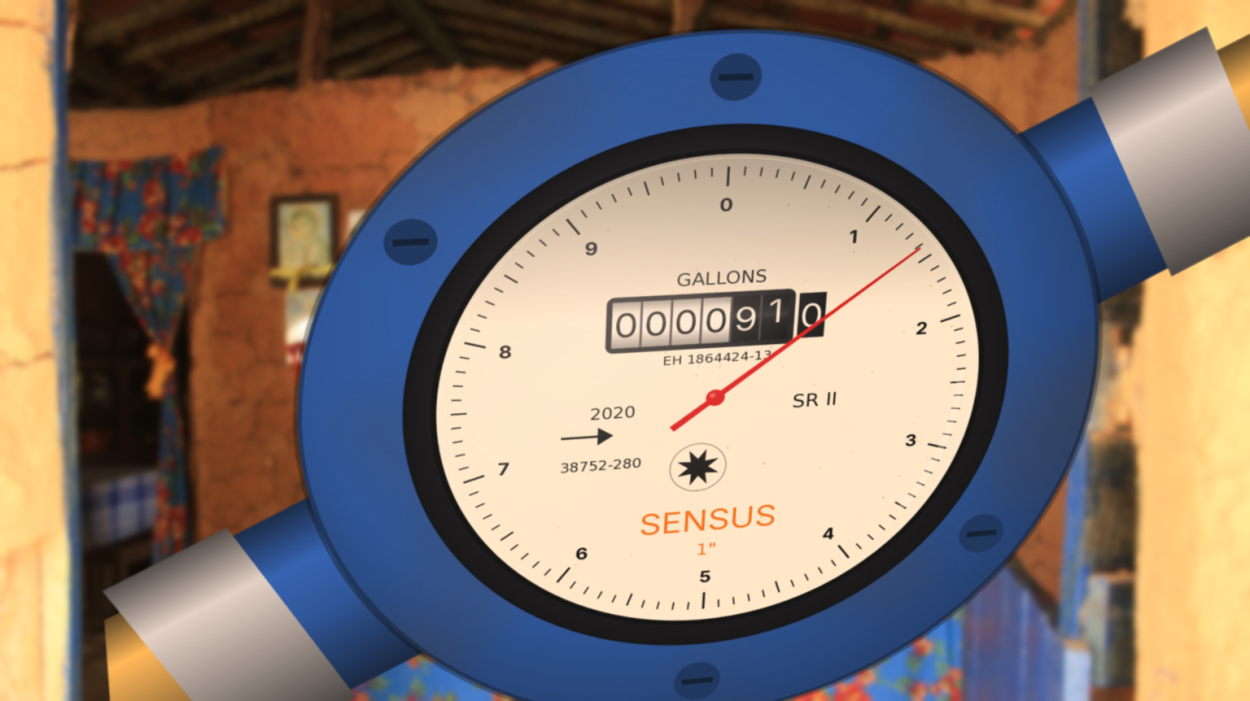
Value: 911.4 gal
